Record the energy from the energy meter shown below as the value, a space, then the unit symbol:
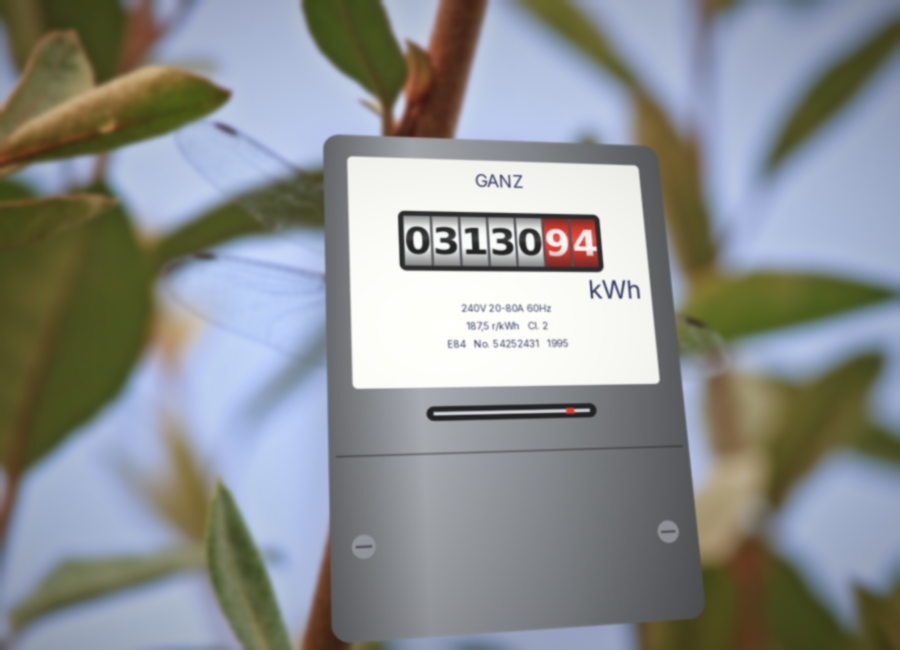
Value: 3130.94 kWh
